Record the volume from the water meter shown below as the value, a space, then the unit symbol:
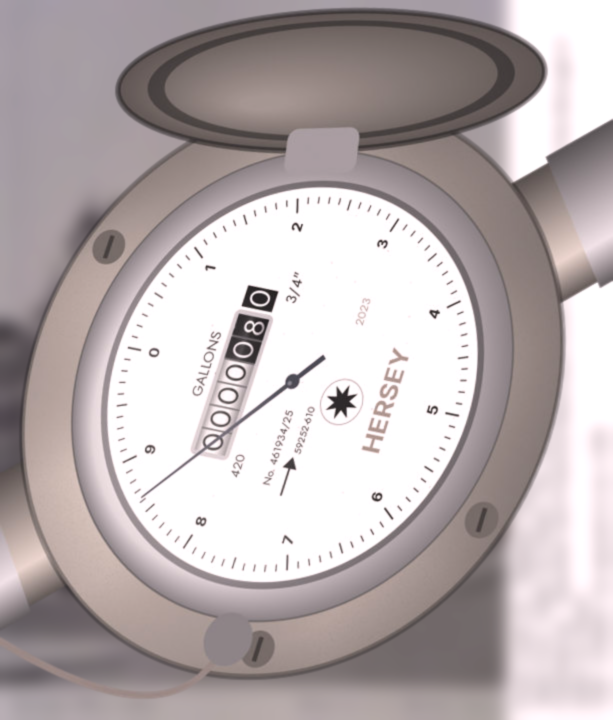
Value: 78.6 gal
